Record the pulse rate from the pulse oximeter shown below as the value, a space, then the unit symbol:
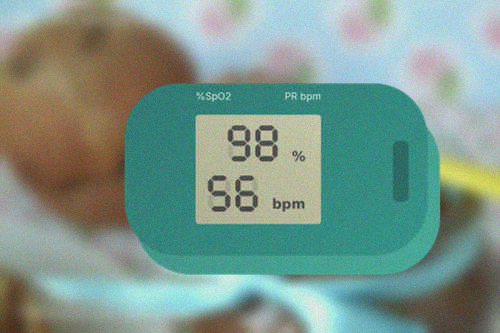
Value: 56 bpm
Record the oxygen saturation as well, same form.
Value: 98 %
